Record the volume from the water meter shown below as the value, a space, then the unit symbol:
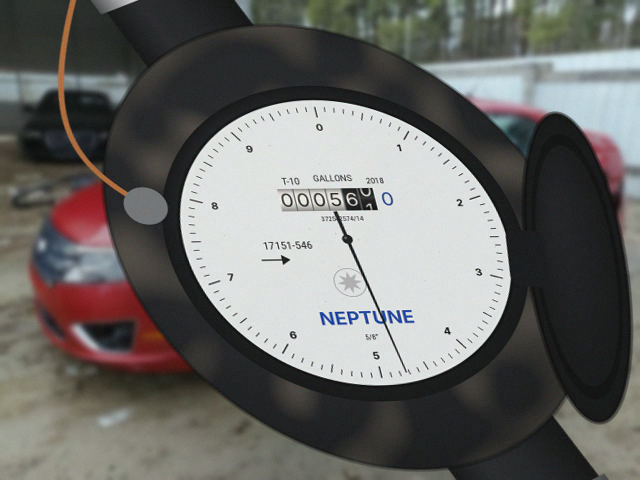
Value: 5604.7 gal
